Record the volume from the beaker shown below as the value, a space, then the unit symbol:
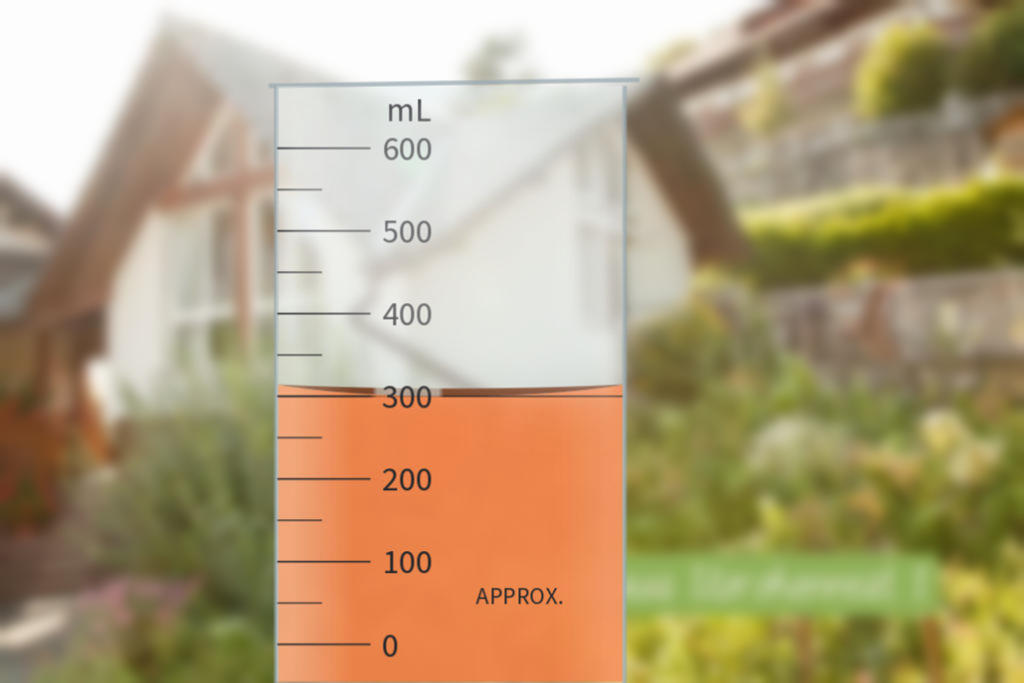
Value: 300 mL
